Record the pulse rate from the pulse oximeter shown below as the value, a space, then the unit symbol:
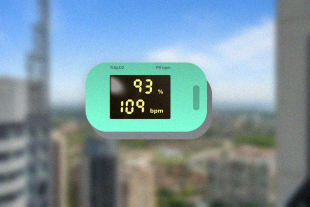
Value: 109 bpm
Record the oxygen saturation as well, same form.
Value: 93 %
